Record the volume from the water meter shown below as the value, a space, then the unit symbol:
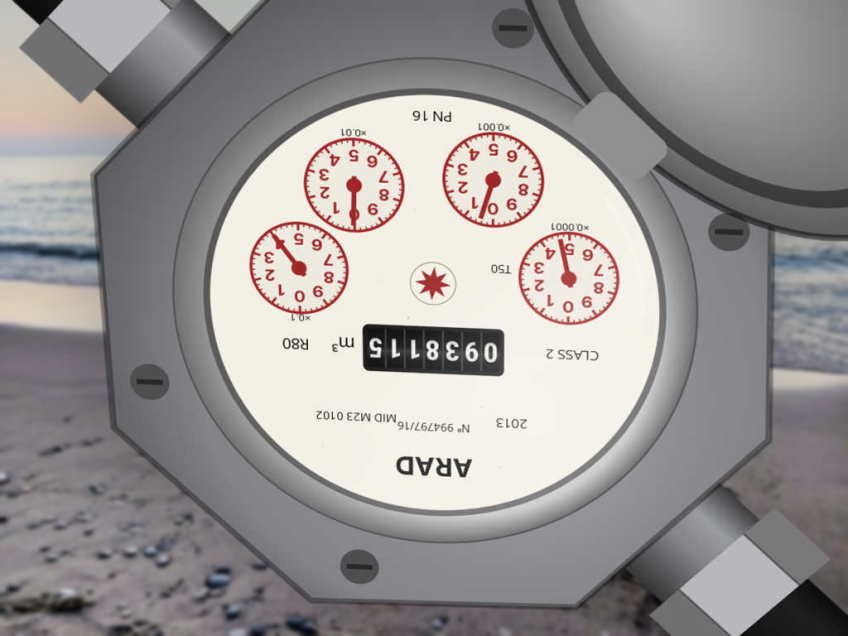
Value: 938115.4004 m³
